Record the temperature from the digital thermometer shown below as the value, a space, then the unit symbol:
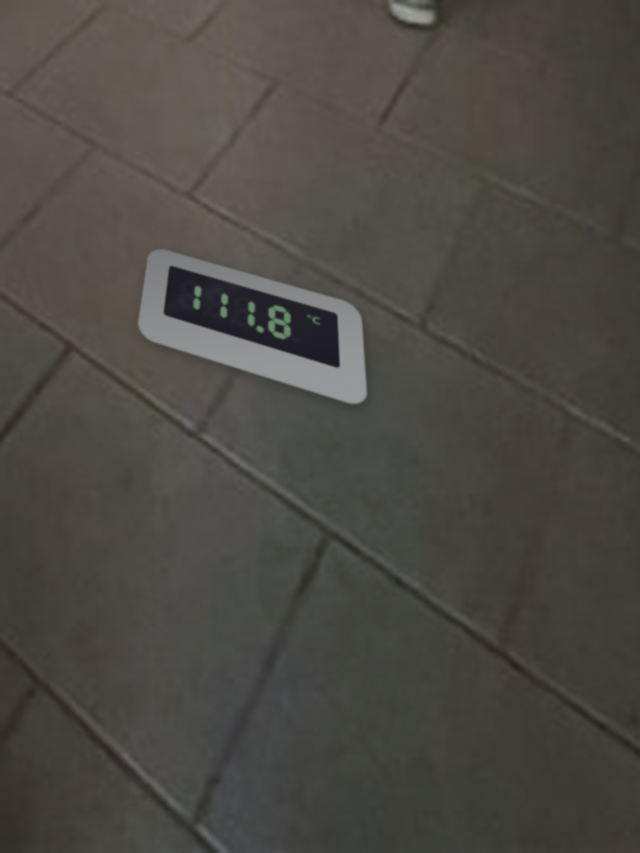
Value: 111.8 °C
